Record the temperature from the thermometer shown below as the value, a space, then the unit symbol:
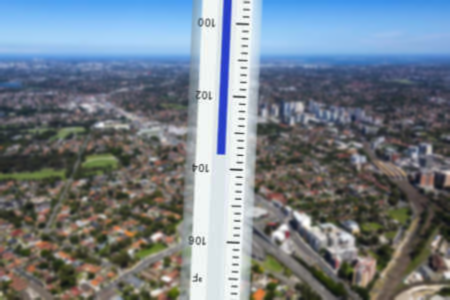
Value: 103.6 °F
